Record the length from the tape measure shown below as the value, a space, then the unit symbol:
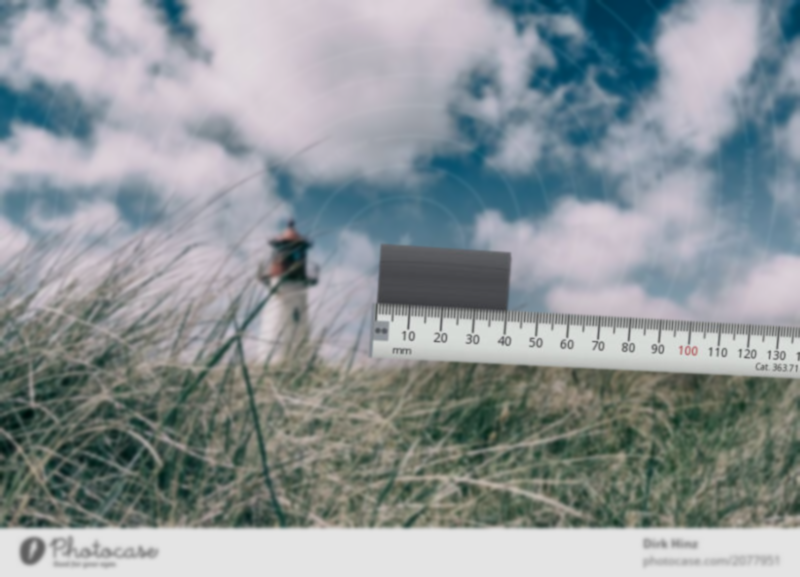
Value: 40 mm
